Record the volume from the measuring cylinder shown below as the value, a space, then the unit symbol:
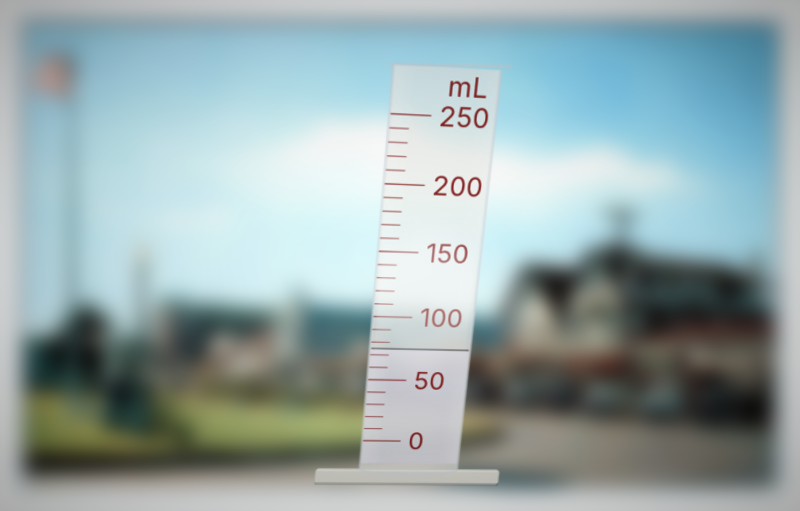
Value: 75 mL
